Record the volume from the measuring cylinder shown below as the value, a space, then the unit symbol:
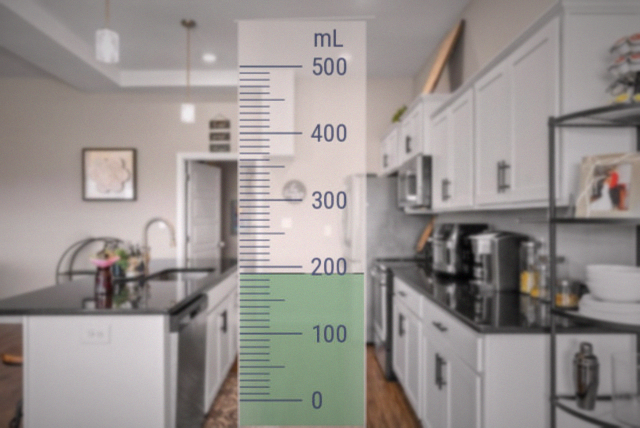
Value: 190 mL
